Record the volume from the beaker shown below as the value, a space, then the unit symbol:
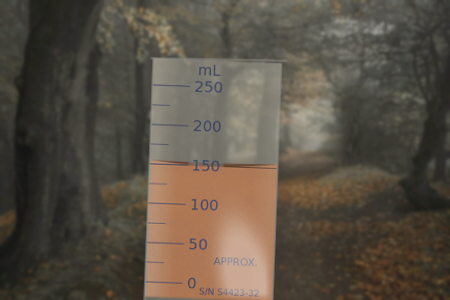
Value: 150 mL
